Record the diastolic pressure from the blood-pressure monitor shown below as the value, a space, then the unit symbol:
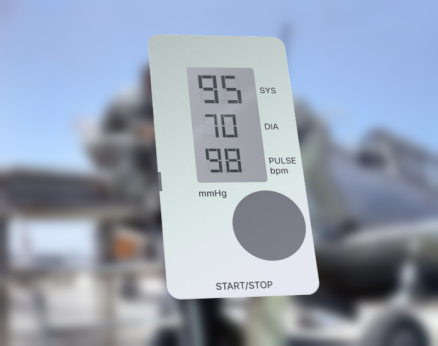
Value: 70 mmHg
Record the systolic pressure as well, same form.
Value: 95 mmHg
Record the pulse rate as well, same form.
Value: 98 bpm
